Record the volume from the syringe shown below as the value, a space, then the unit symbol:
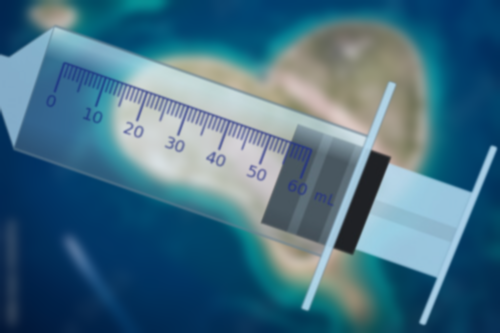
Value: 55 mL
